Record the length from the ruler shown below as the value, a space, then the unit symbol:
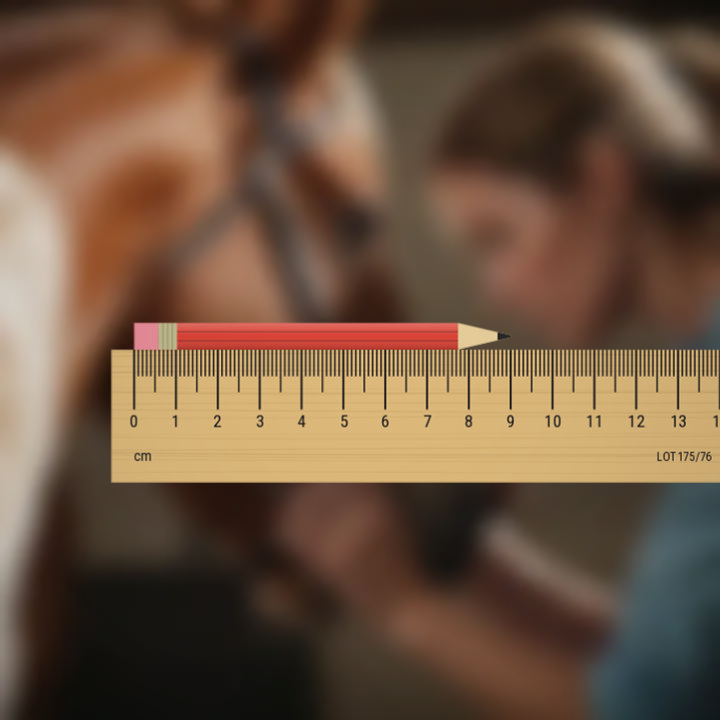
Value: 9 cm
